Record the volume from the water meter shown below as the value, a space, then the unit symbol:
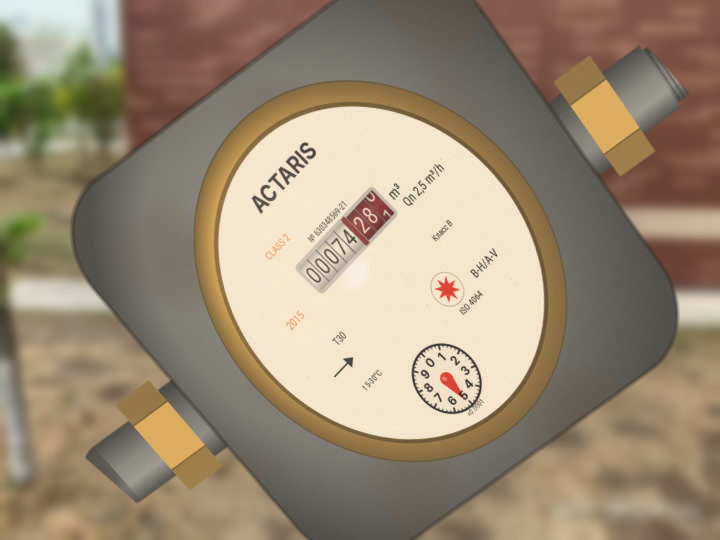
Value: 74.2805 m³
